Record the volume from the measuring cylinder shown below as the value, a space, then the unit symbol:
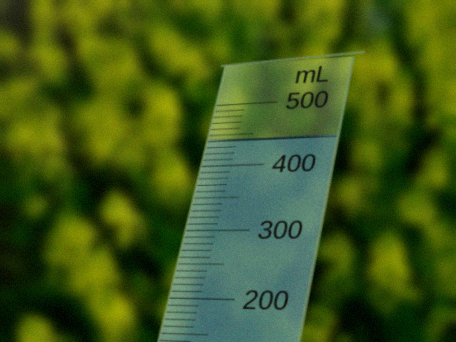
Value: 440 mL
